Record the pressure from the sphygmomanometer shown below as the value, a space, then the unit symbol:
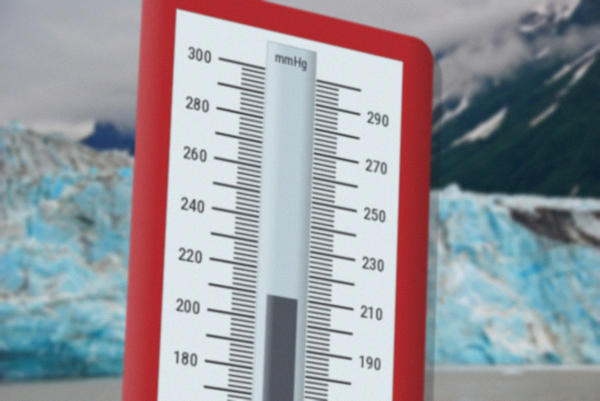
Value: 210 mmHg
